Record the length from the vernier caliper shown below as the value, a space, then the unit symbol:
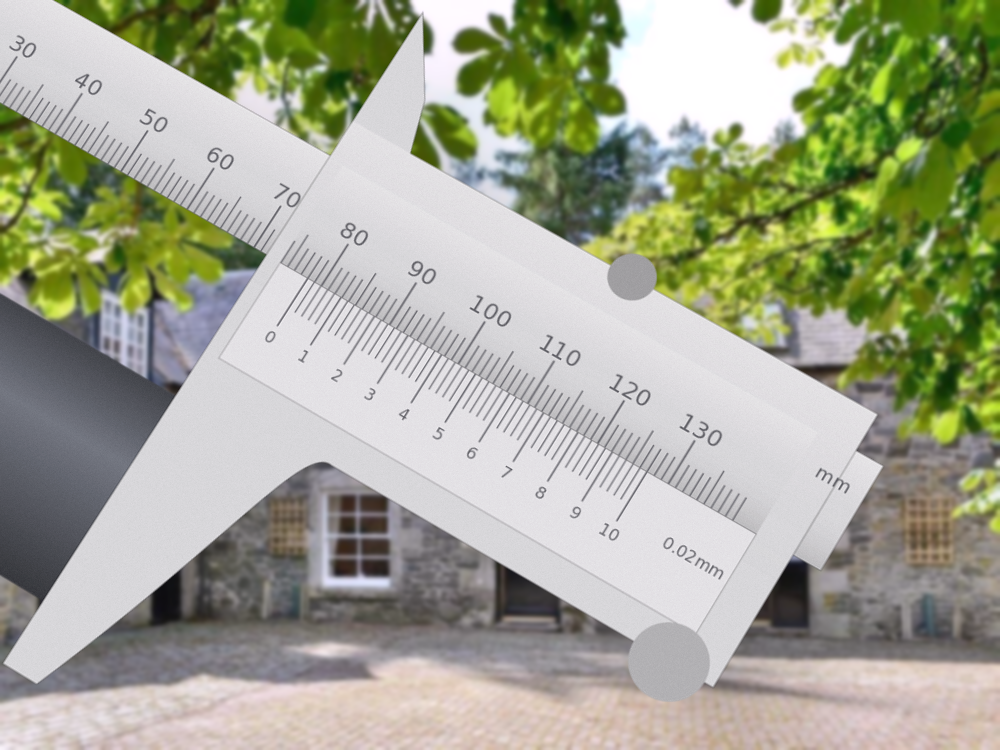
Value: 78.0 mm
